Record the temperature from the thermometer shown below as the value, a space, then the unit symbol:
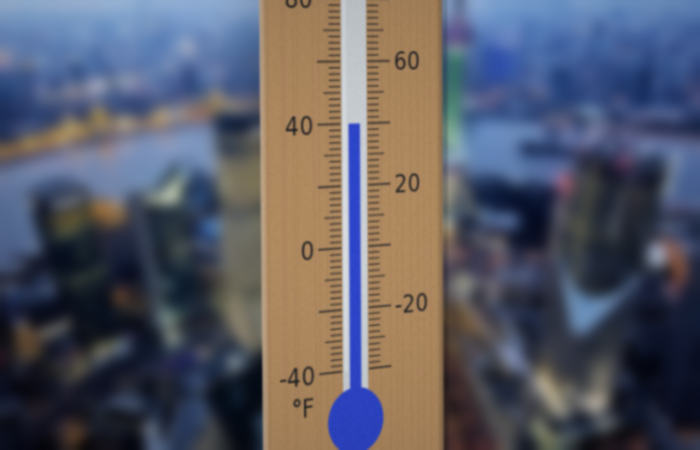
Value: 40 °F
